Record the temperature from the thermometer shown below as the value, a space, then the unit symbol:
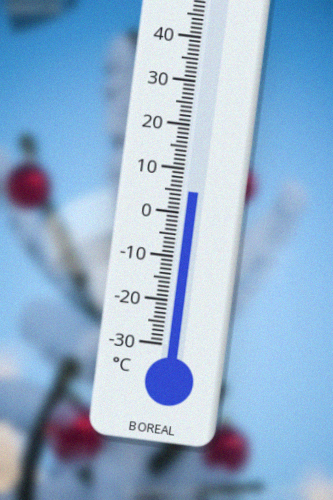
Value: 5 °C
